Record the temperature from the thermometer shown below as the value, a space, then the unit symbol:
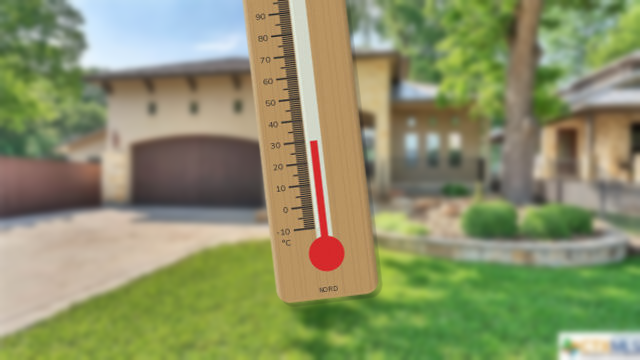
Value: 30 °C
